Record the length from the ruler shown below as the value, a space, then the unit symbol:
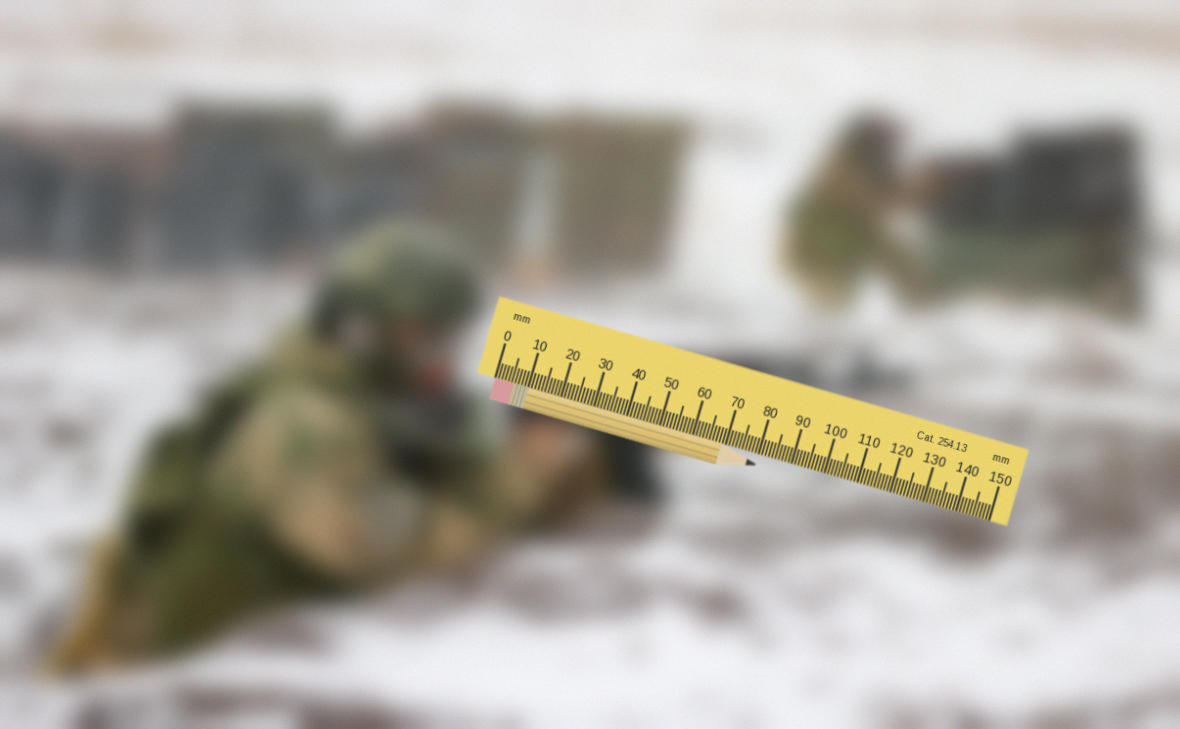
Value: 80 mm
